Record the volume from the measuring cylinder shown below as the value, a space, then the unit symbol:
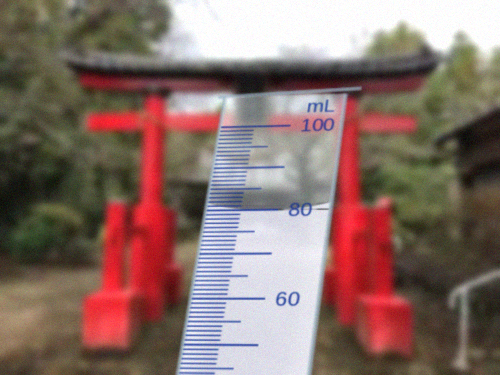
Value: 80 mL
